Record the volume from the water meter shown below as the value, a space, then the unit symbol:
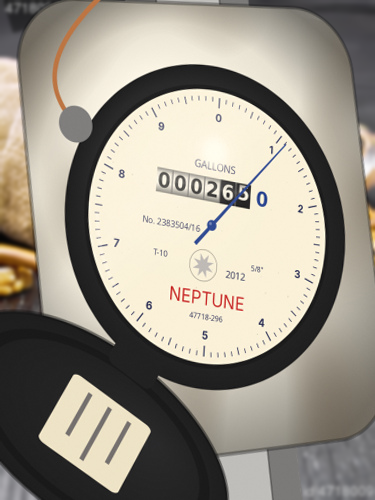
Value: 2651.1 gal
